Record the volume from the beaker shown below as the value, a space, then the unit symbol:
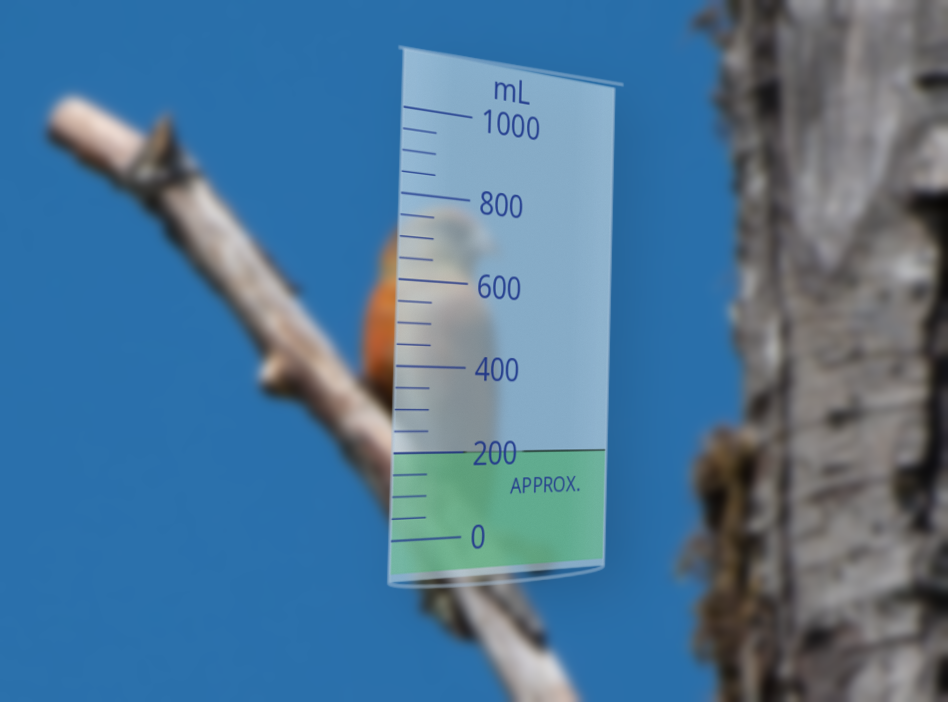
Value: 200 mL
